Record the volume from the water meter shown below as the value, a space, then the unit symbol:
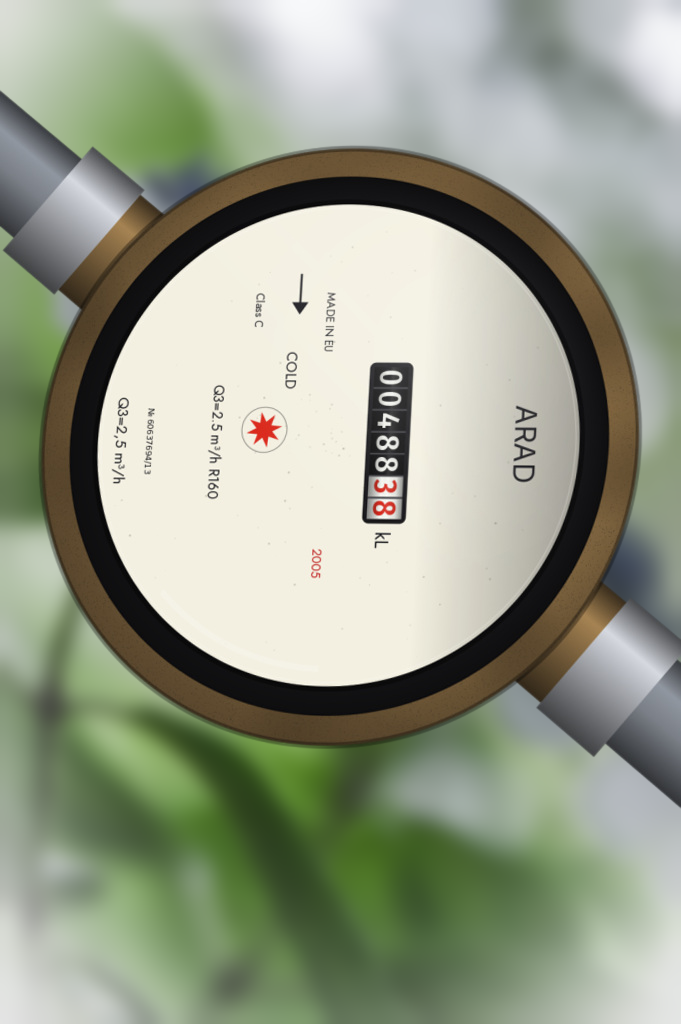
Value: 488.38 kL
